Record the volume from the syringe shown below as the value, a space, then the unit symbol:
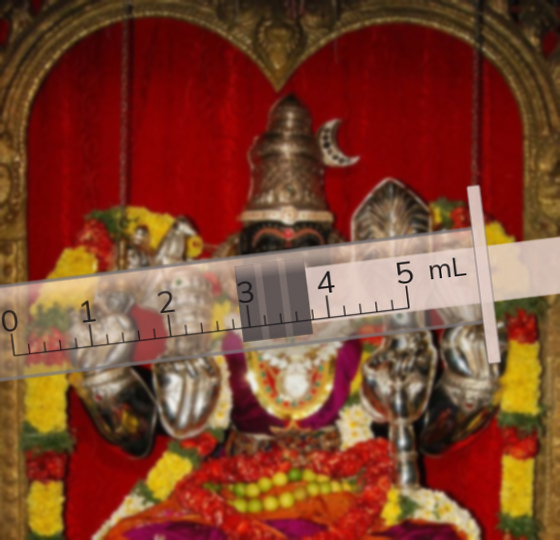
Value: 2.9 mL
